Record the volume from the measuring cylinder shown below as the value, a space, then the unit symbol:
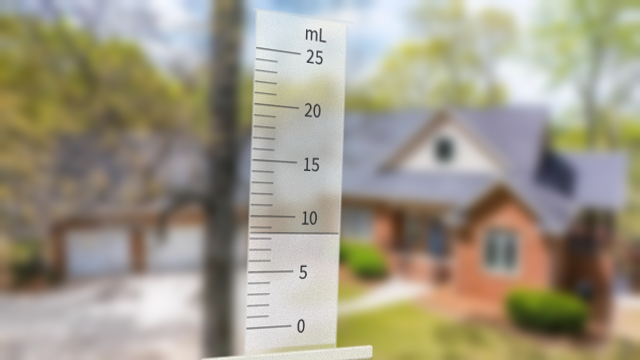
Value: 8.5 mL
